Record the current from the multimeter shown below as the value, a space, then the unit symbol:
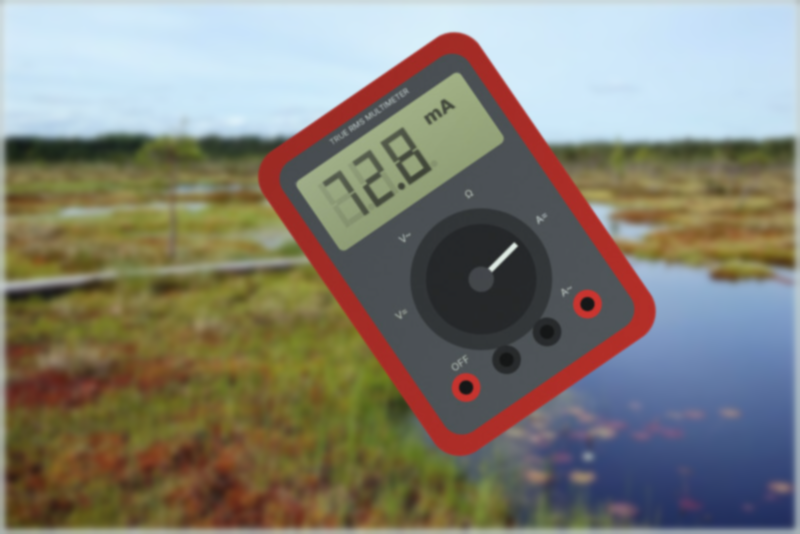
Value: 72.8 mA
